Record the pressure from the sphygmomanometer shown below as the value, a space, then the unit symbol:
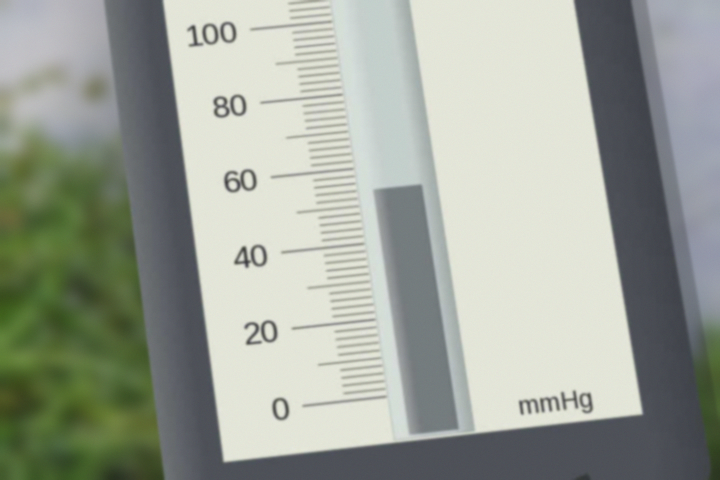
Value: 54 mmHg
